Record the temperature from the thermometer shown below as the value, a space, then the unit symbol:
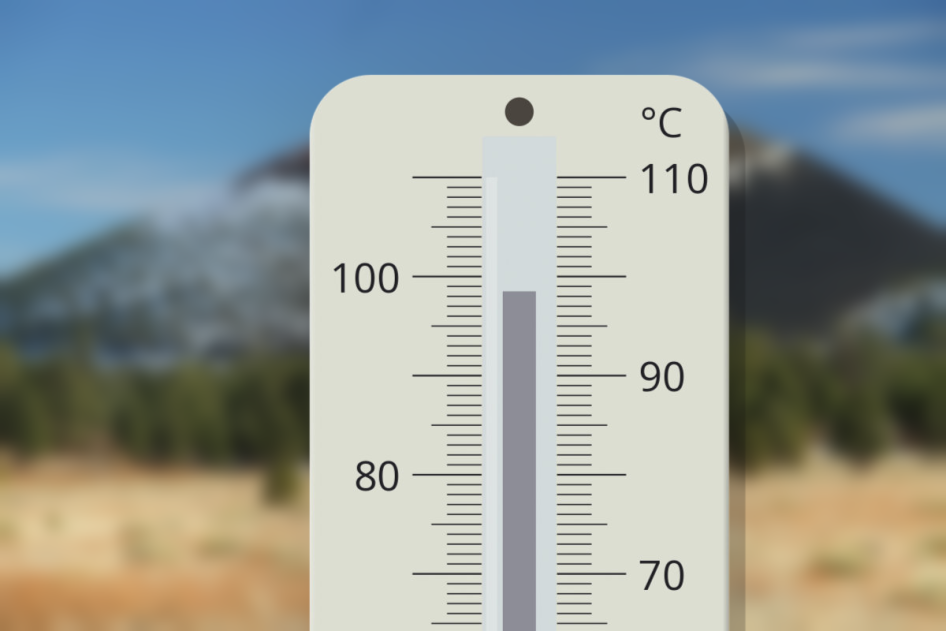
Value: 98.5 °C
